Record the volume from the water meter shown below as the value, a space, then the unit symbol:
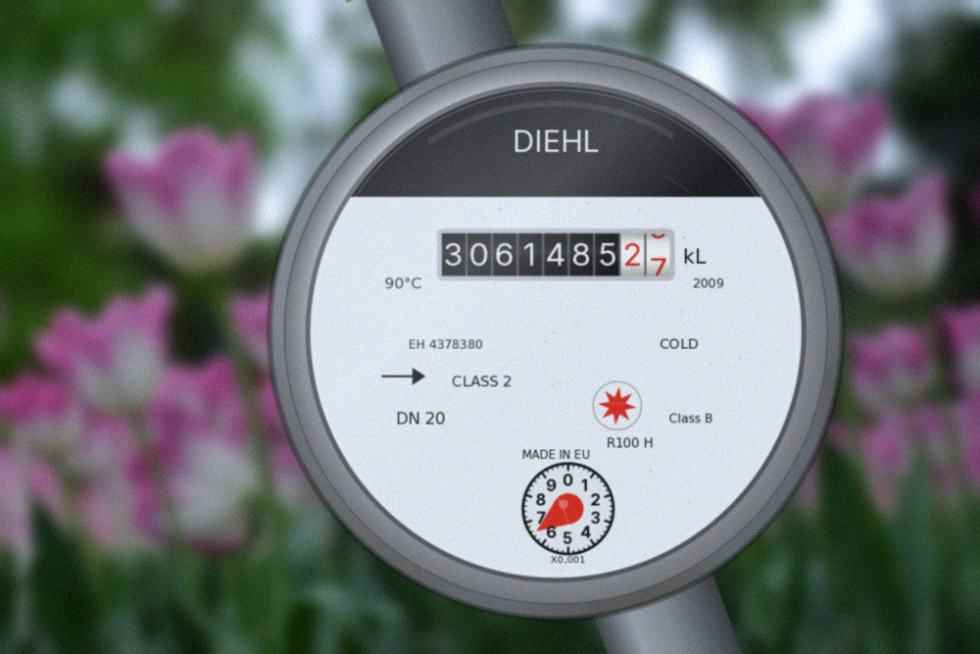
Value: 3061485.266 kL
